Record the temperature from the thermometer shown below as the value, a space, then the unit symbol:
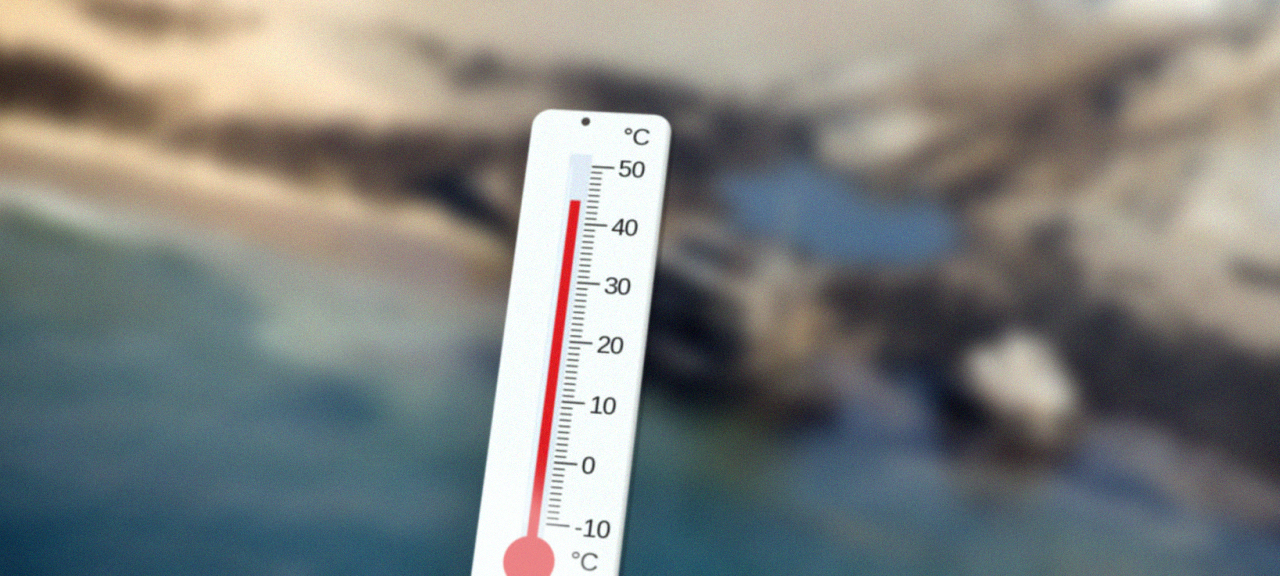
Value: 44 °C
